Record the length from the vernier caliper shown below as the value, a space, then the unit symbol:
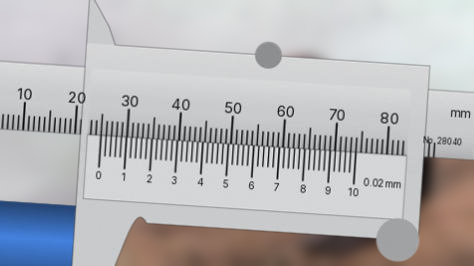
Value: 25.0 mm
